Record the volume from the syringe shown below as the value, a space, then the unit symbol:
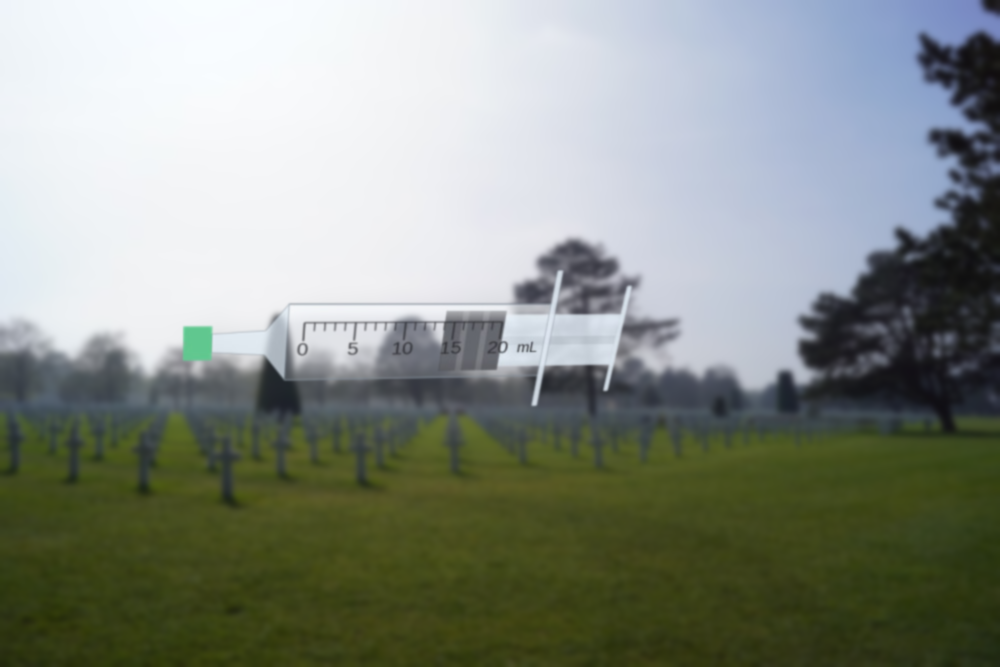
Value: 14 mL
